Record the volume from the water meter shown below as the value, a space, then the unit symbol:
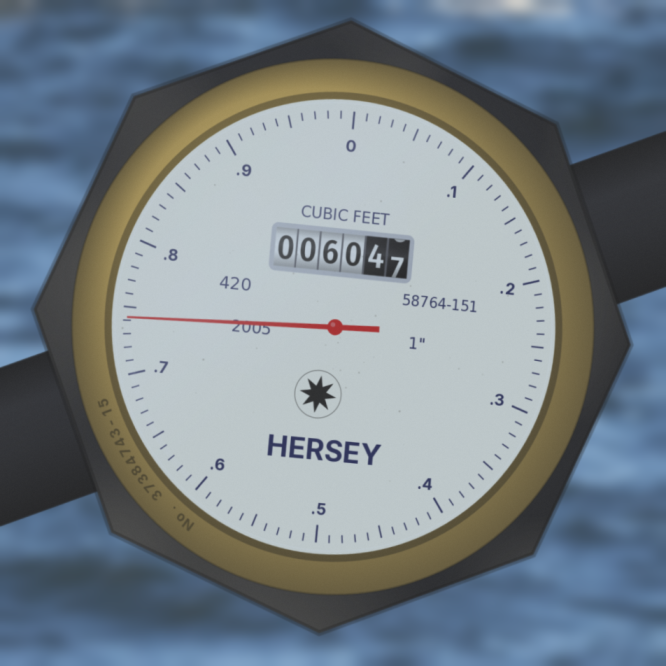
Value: 6046.74 ft³
